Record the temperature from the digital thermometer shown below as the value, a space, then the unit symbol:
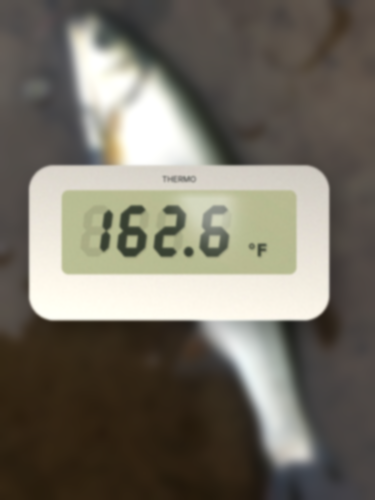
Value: 162.6 °F
